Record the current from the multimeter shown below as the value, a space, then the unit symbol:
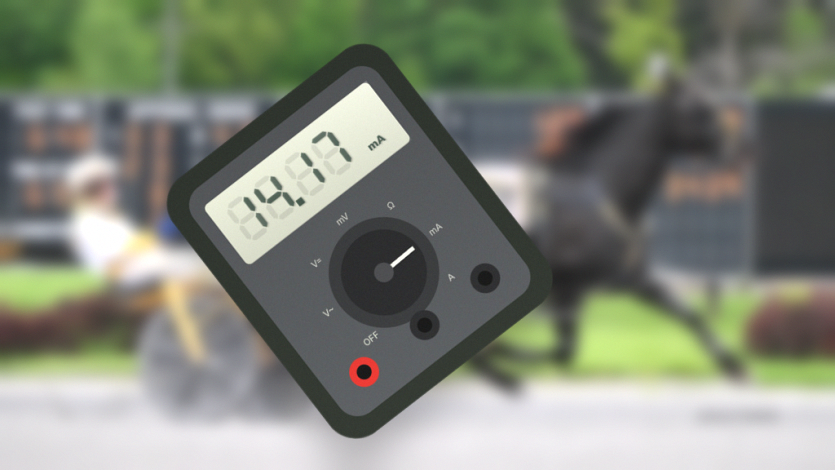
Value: 14.17 mA
